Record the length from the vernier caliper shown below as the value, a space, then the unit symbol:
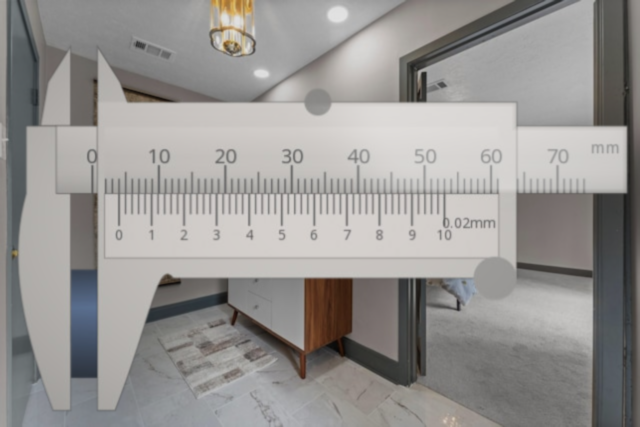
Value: 4.0 mm
